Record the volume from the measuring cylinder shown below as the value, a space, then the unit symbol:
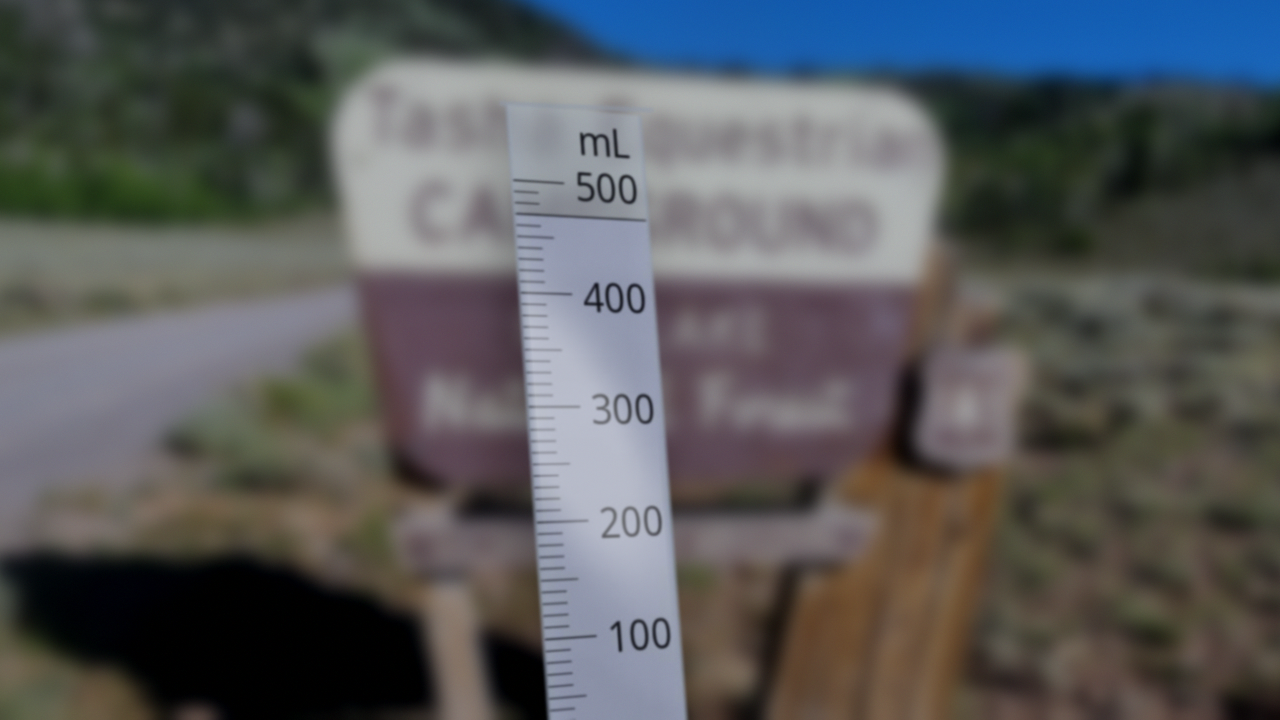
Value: 470 mL
